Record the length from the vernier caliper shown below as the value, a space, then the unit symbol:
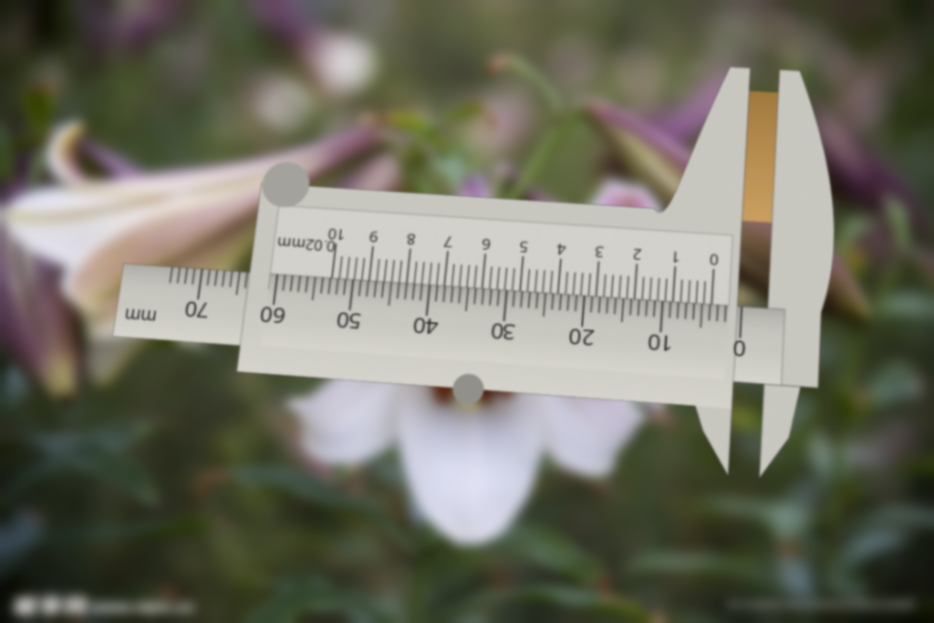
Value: 3.8 mm
